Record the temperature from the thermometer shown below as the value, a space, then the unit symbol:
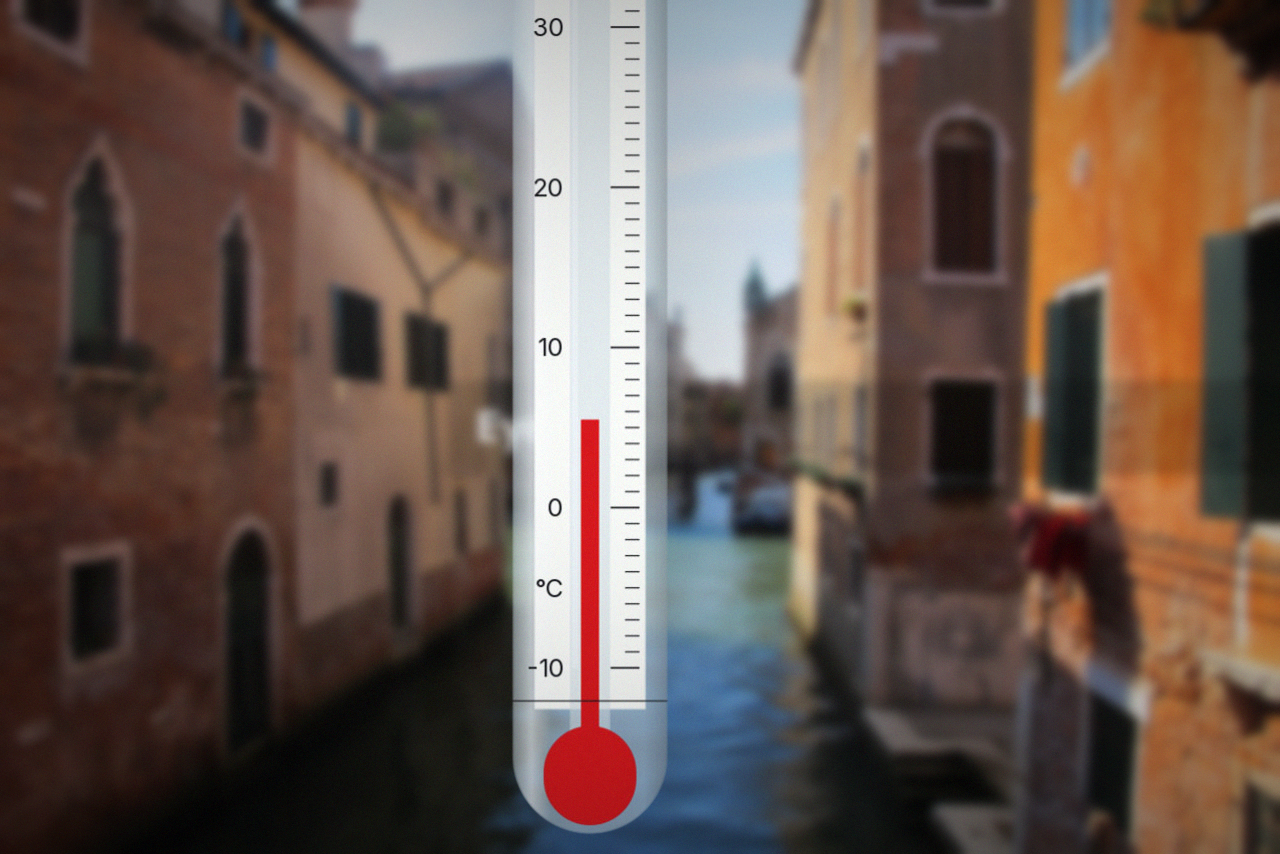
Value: 5.5 °C
